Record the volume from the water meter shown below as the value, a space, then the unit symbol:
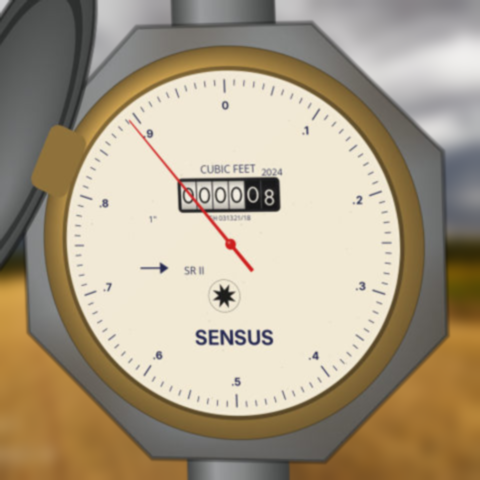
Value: 7.89 ft³
